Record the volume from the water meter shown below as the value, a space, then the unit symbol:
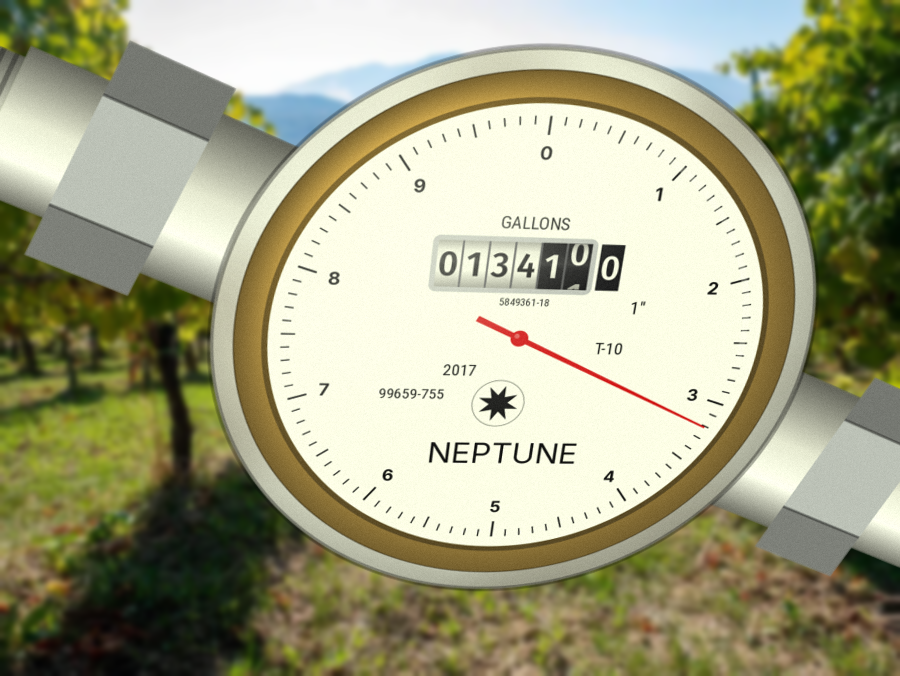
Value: 134103.2 gal
